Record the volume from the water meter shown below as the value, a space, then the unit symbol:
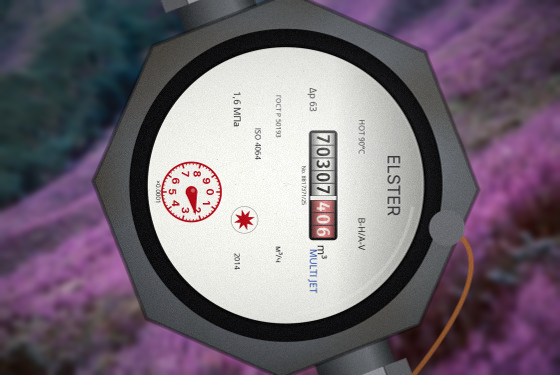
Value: 70307.4062 m³
